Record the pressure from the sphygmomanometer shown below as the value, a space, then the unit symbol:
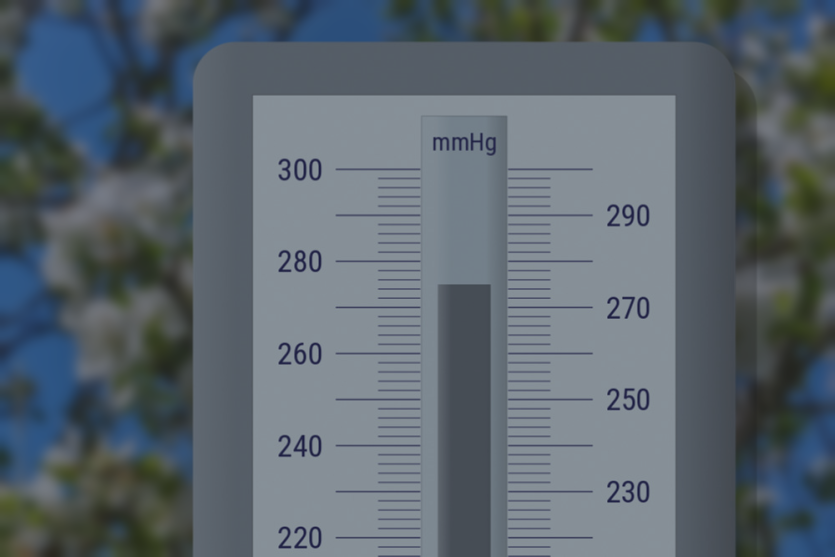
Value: 275 mmHg
